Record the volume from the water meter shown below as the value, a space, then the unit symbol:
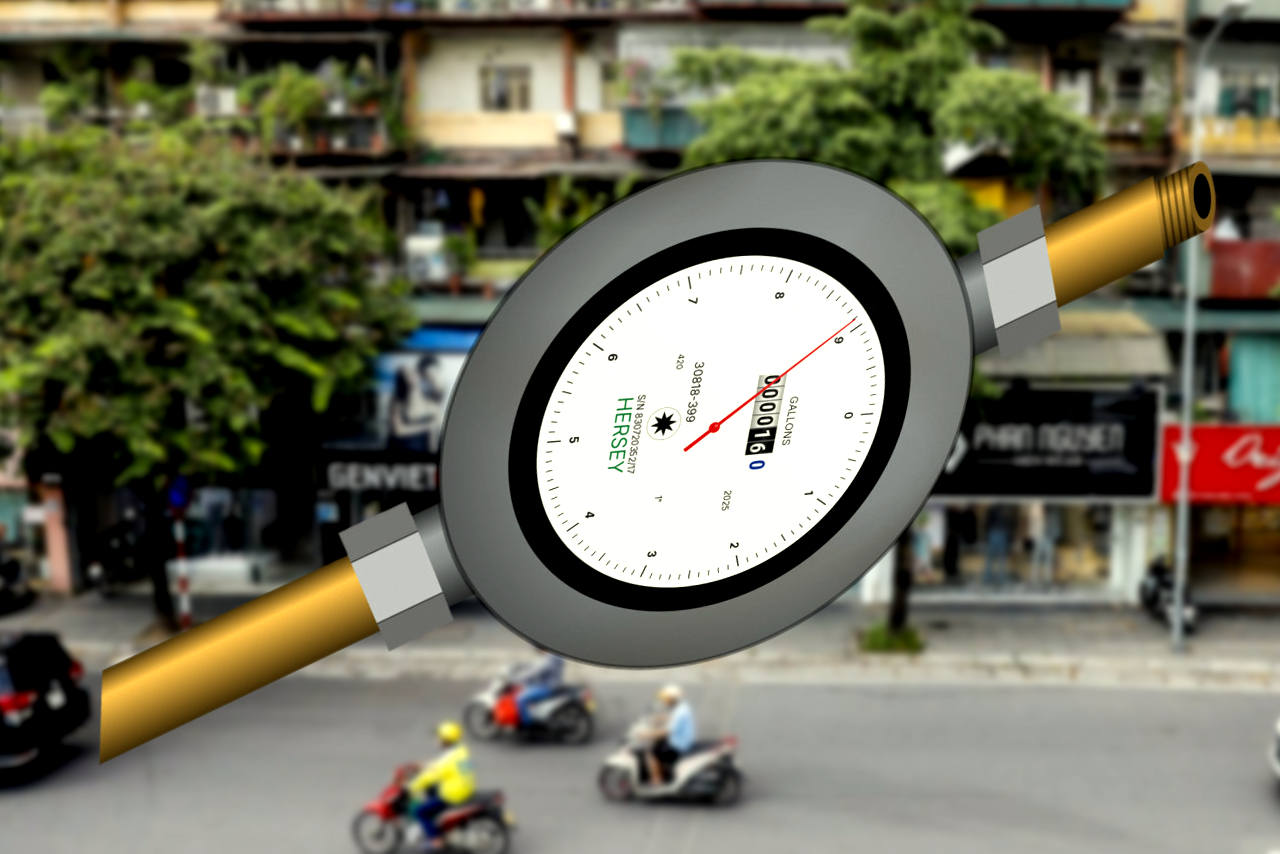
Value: 158.9 gal
